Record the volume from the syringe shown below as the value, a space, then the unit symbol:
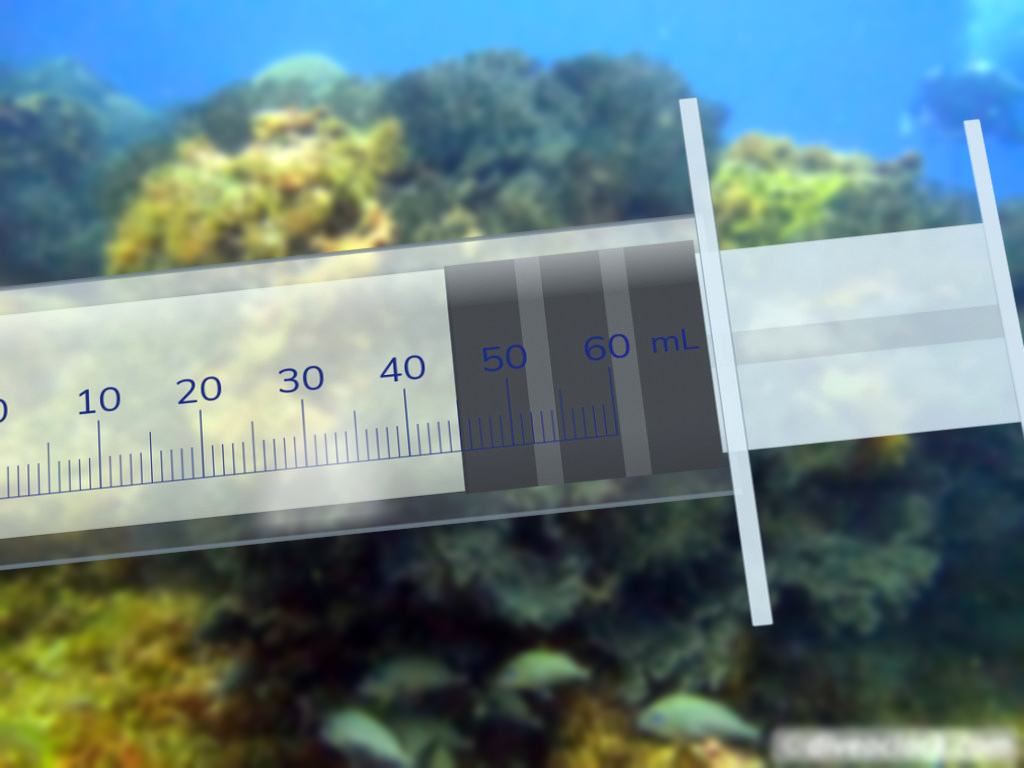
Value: 45 mL
